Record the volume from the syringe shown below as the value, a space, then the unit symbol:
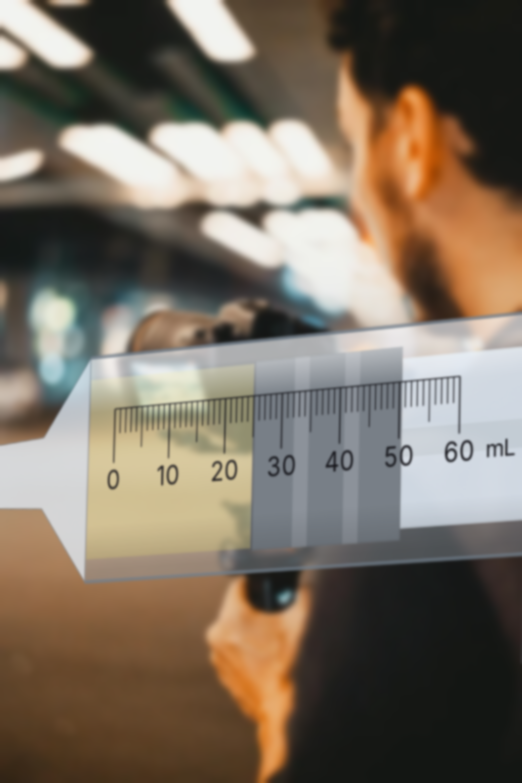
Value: 25 mL
